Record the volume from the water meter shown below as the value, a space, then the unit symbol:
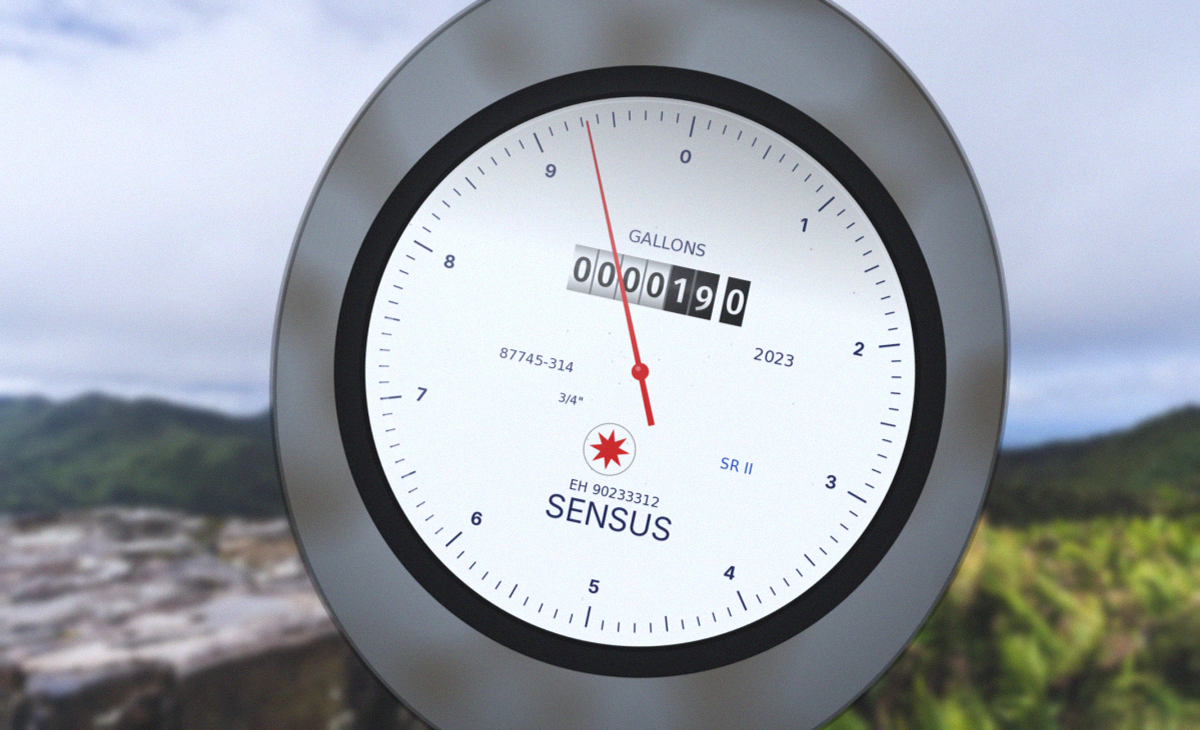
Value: 189.3 gal
